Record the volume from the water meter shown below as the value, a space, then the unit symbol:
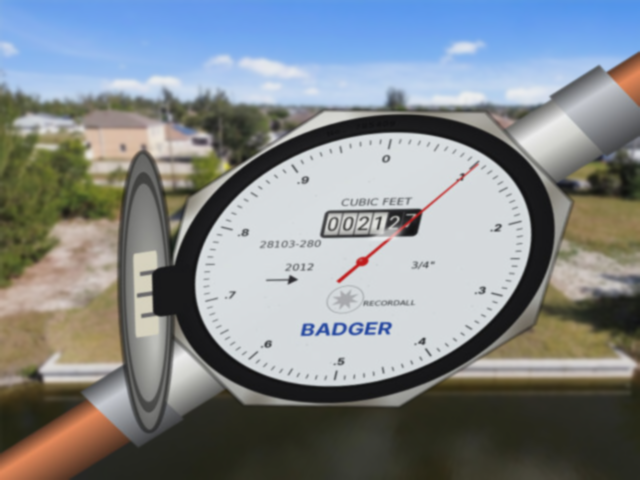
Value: 2127.10 ft³
